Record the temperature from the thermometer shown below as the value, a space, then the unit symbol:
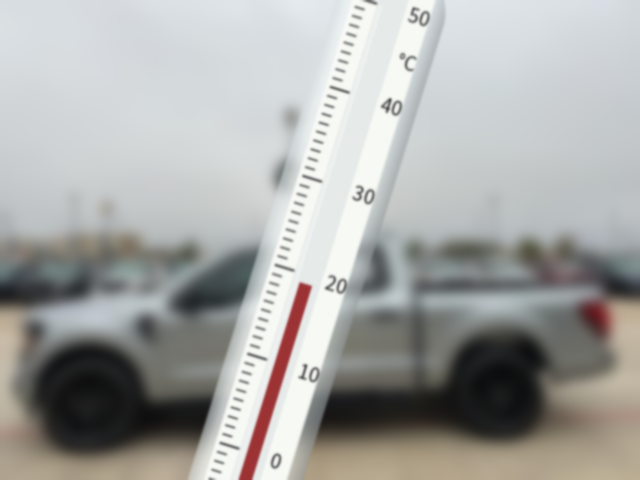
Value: 19 °C
